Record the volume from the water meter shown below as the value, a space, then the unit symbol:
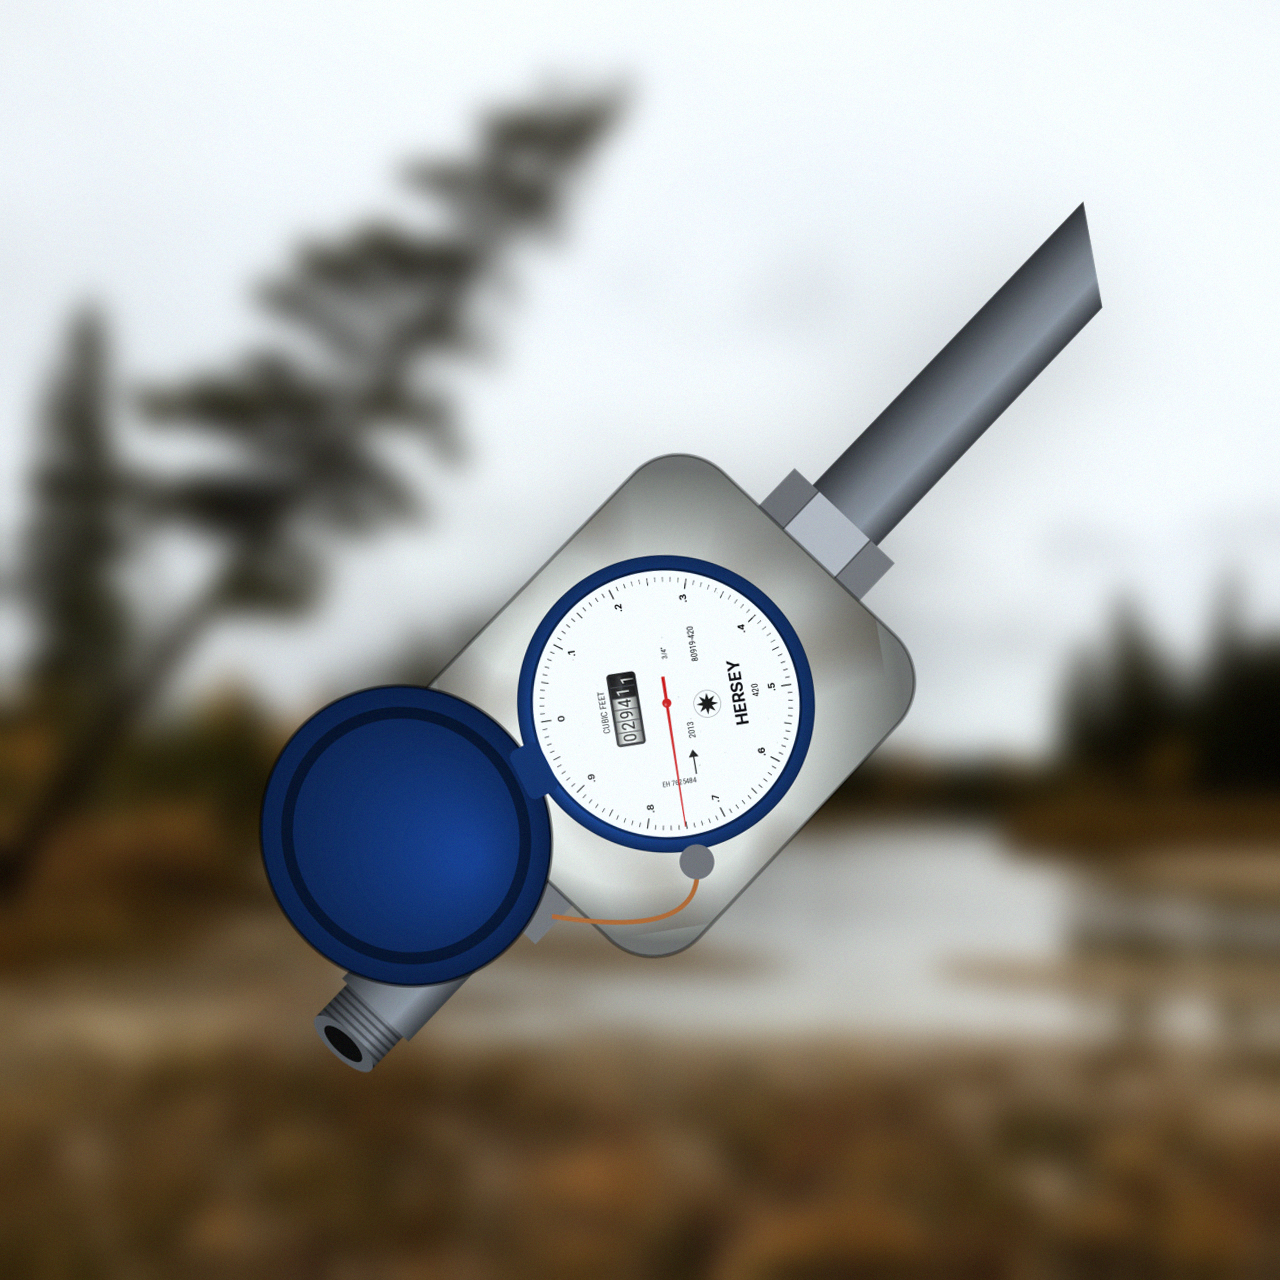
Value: 29410.75 ft³
